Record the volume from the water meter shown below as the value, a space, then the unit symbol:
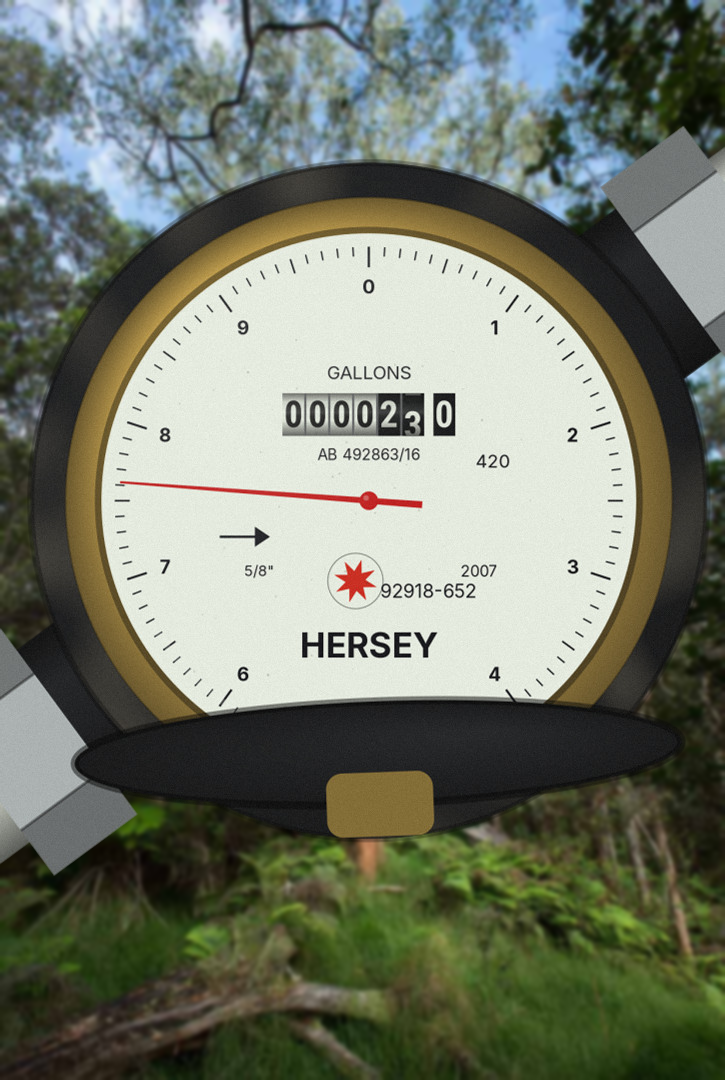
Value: 227.6 gal
